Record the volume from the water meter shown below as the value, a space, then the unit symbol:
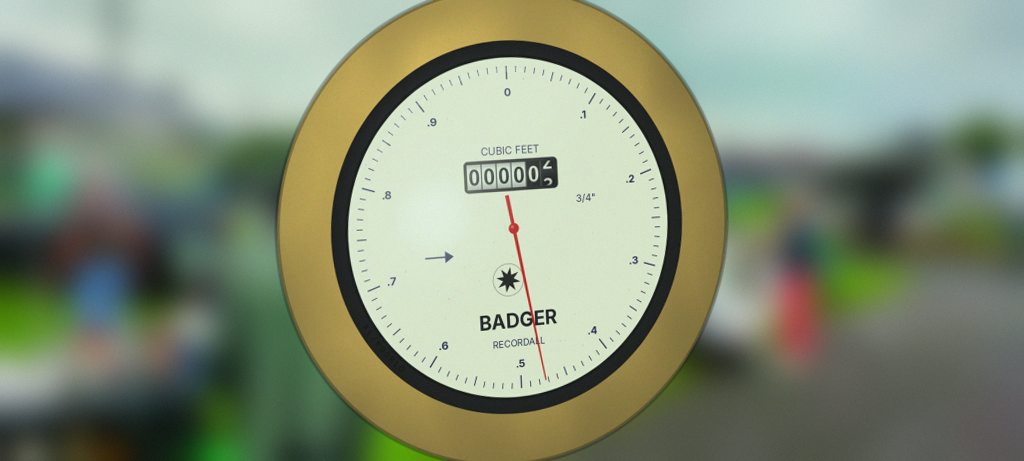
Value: 2.47 ft³
